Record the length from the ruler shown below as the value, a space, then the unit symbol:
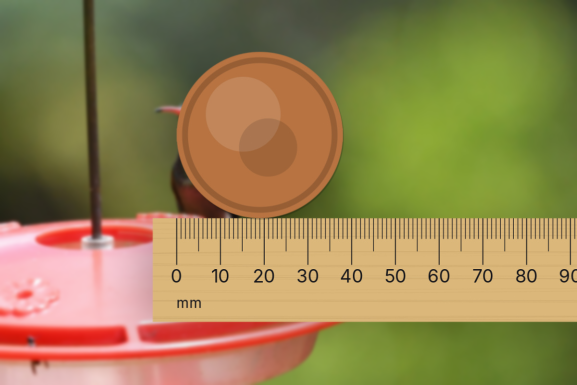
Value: 38 mm
